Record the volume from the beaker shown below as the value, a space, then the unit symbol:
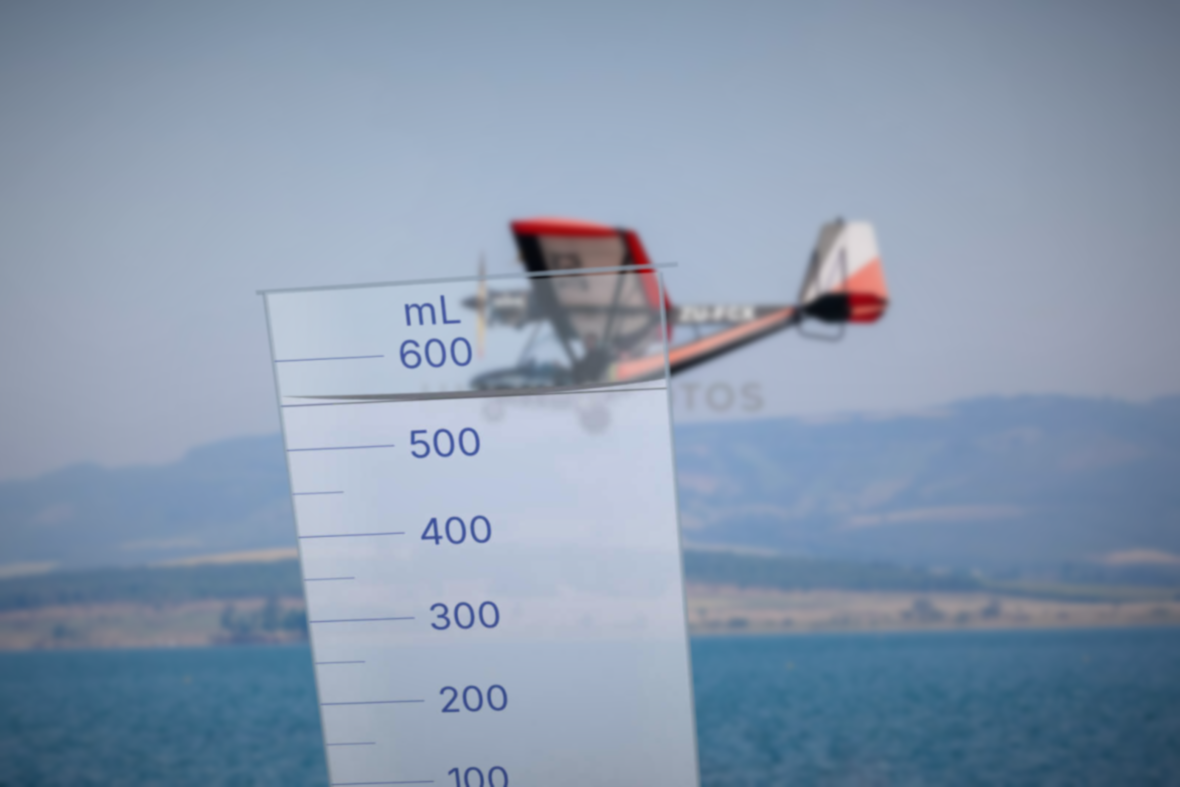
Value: 550 mL
